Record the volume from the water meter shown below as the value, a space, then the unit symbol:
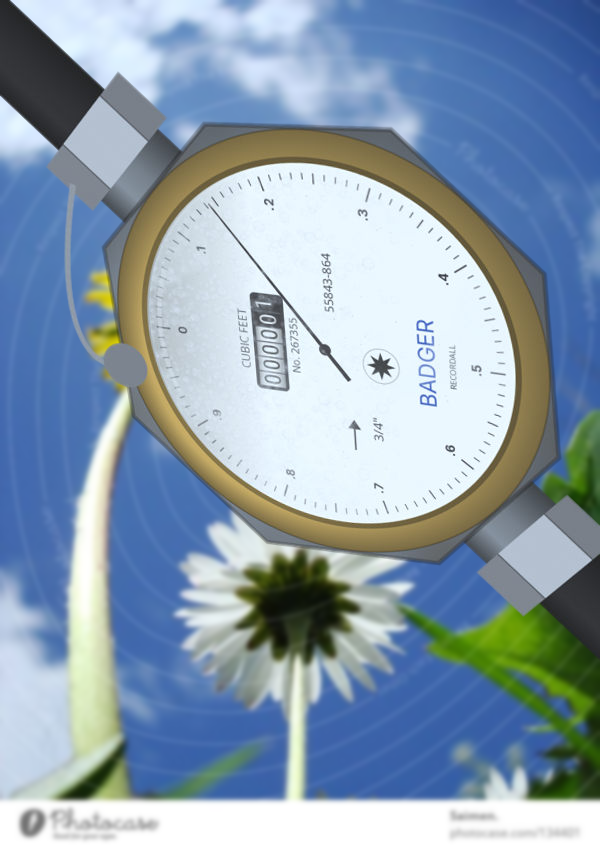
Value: 1.14 ft³
